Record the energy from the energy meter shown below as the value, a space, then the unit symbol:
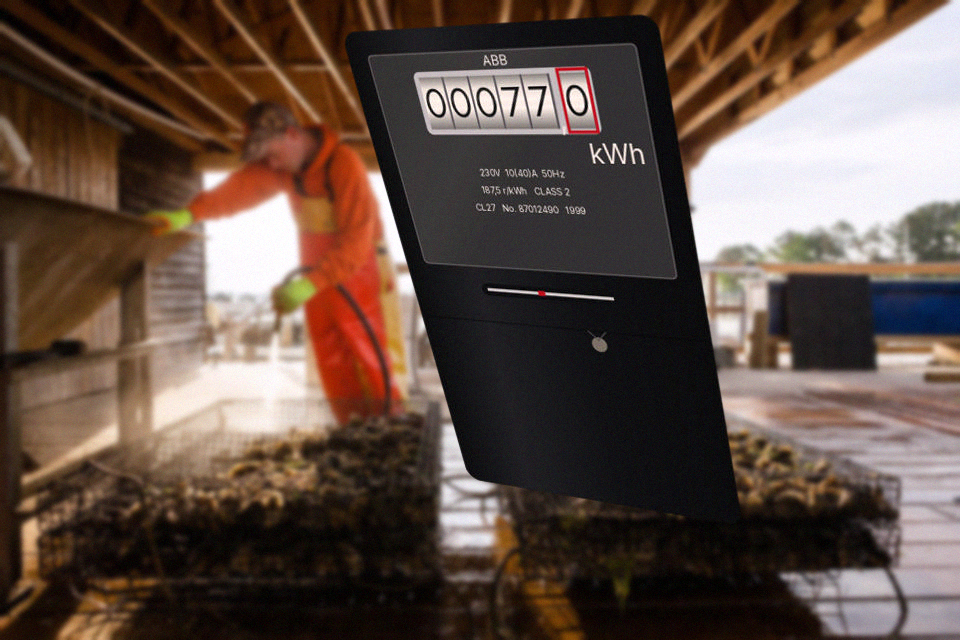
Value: 77.0 kWh
